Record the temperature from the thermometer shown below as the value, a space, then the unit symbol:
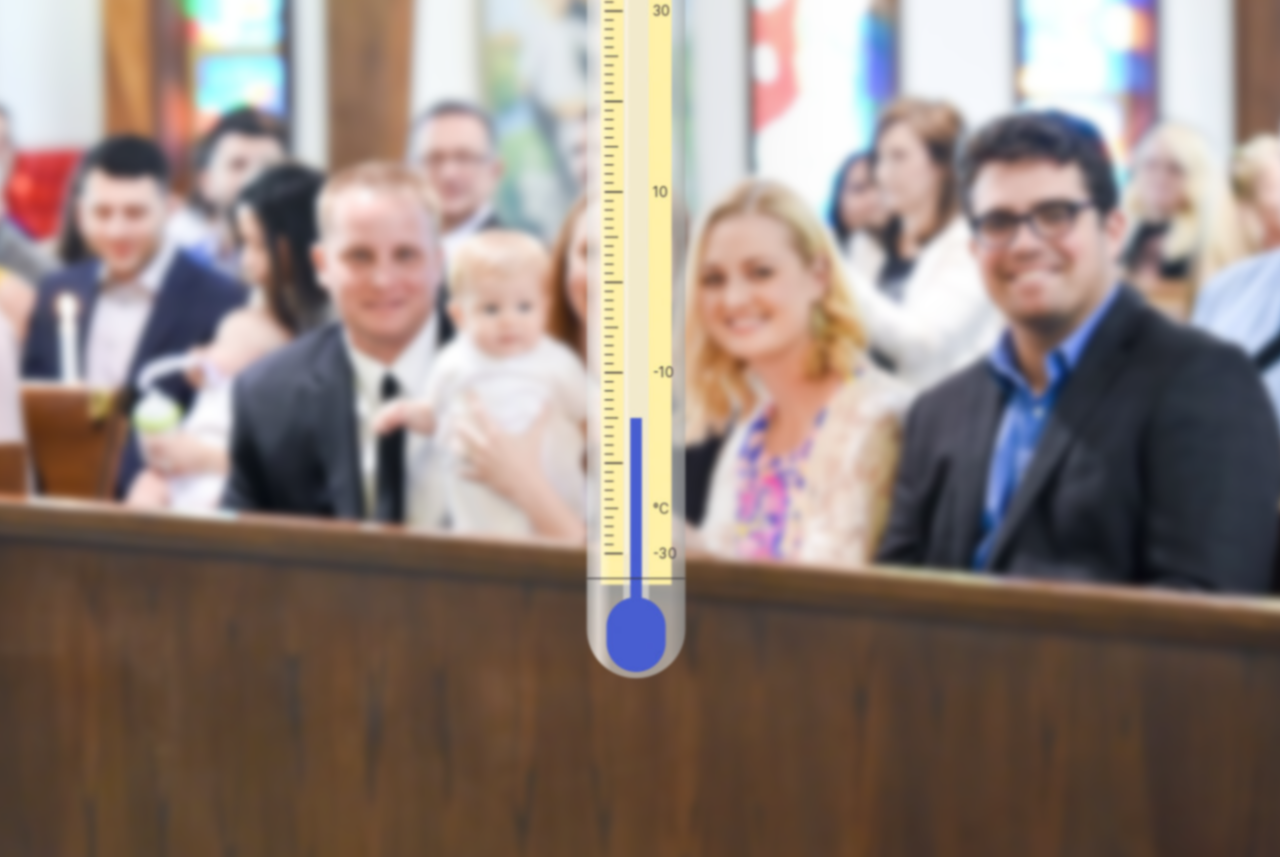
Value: -15 °C
